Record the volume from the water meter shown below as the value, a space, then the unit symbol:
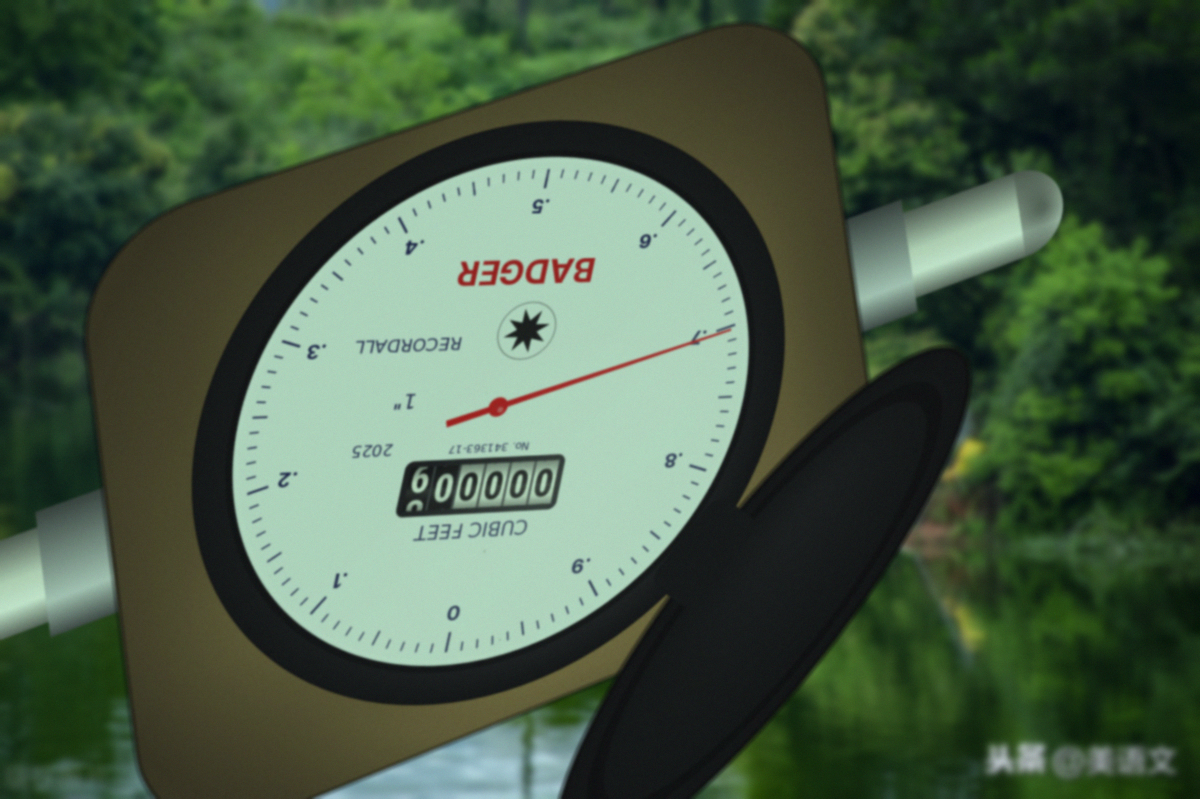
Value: 8.70 ft³
